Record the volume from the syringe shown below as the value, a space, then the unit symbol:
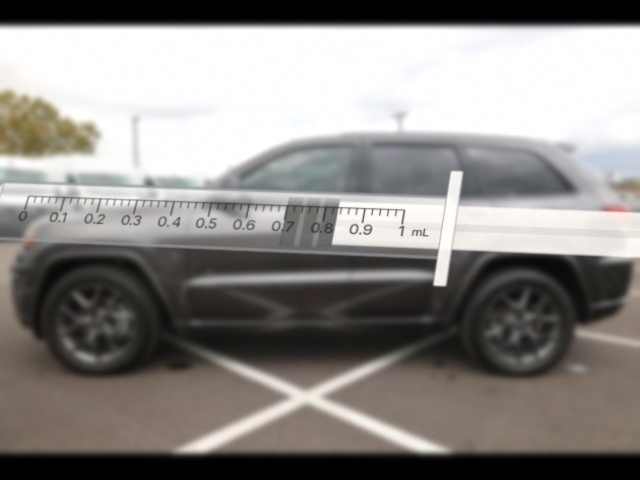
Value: 0.7 mL
